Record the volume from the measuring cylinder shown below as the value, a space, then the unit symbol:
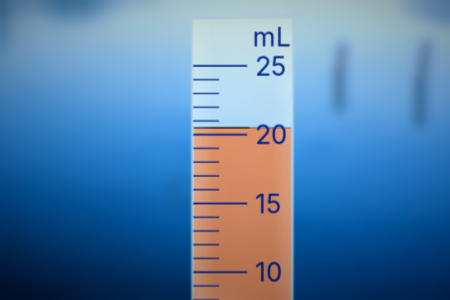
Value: 20.5 mL
